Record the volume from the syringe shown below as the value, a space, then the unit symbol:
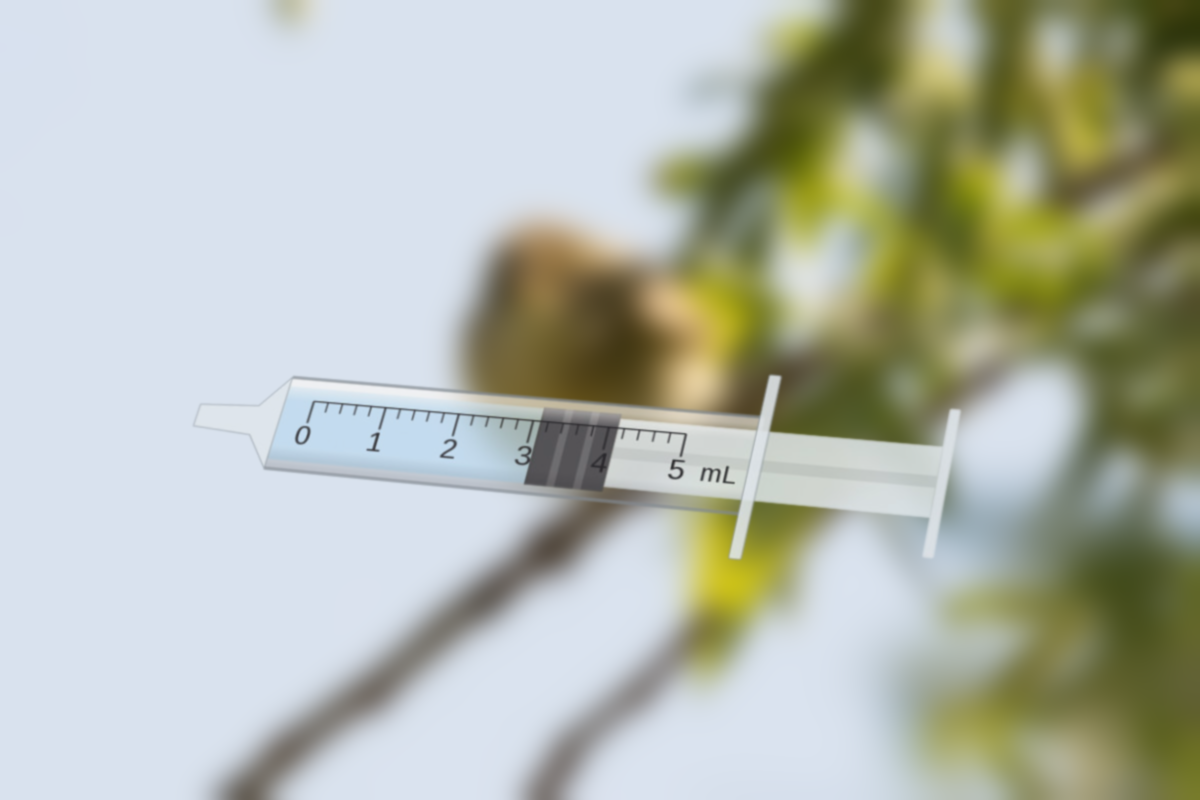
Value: 3.1 mL
